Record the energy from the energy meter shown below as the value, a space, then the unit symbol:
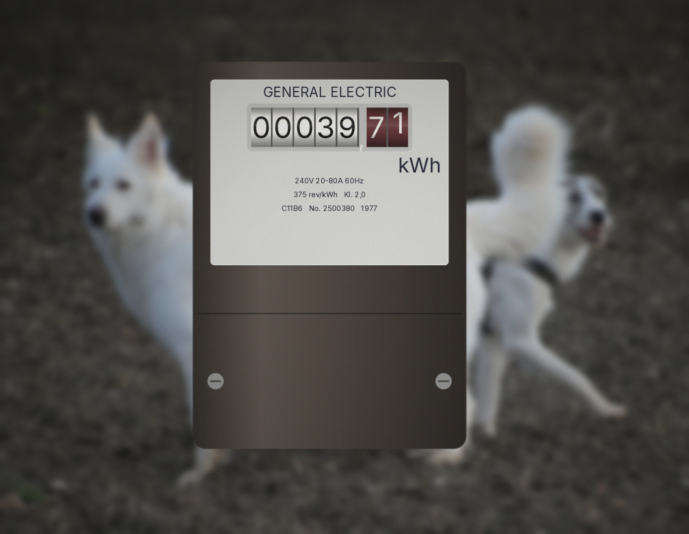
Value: 39.71 kWh
